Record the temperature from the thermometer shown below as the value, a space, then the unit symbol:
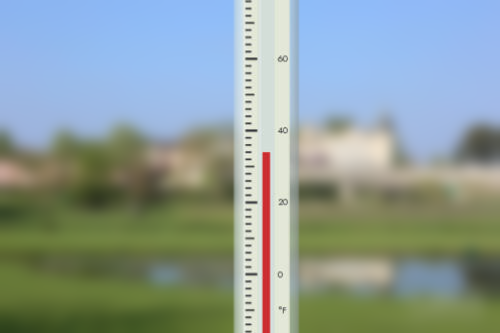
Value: 34 °F
